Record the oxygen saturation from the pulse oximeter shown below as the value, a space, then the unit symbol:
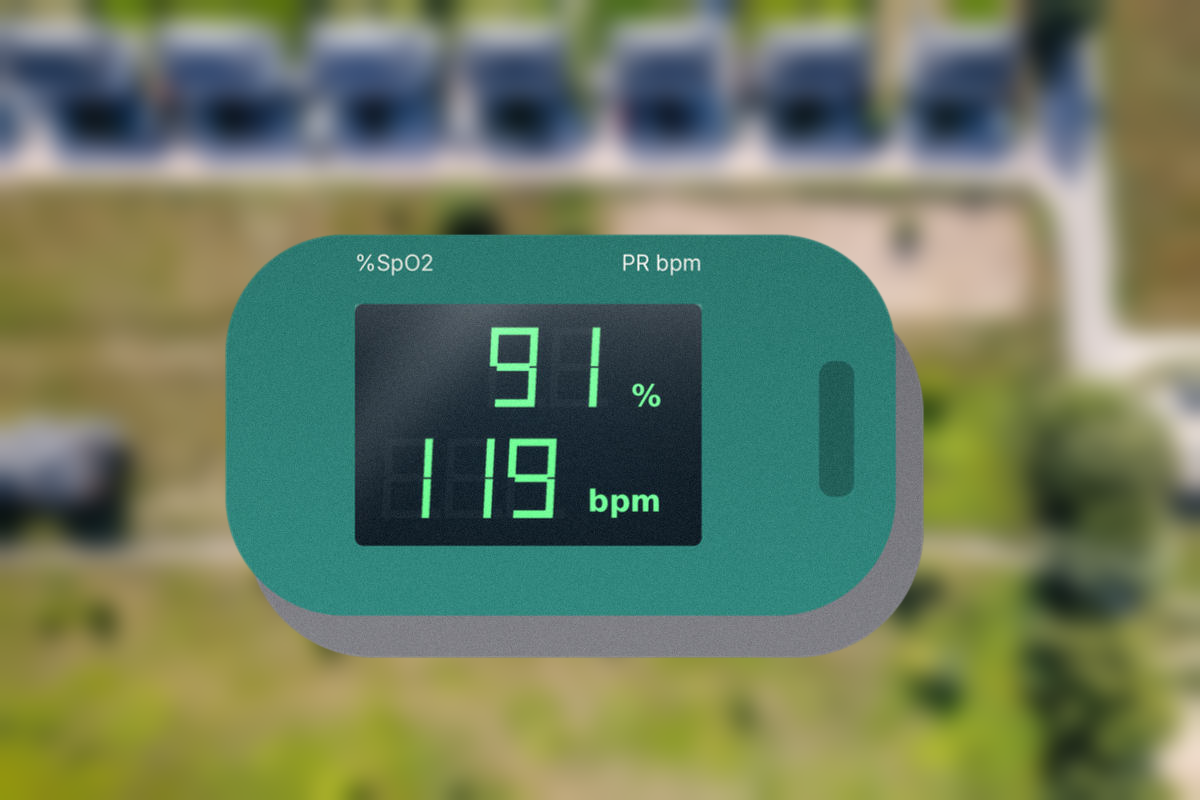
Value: 91 %
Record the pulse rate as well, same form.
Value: 119 bpm
